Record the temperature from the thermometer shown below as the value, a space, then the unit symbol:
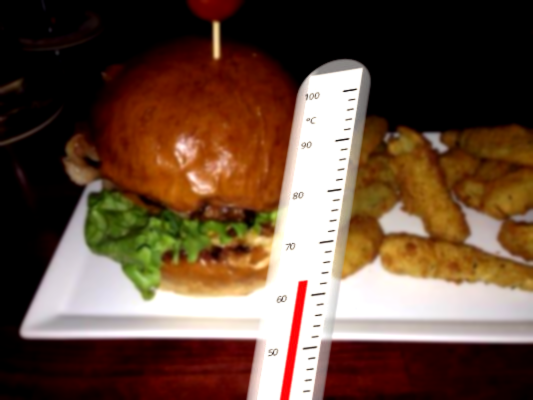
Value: 63 °C
